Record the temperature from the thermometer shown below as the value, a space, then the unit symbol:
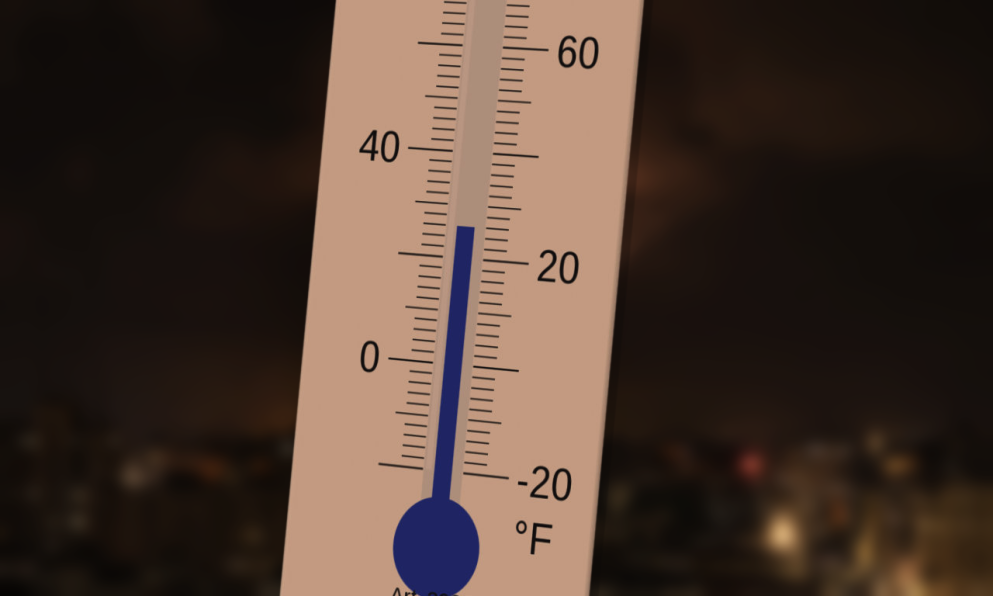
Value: 26 °F
